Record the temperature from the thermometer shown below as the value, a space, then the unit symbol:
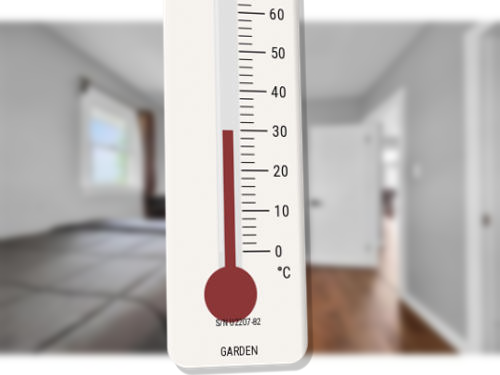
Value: 30 °C
